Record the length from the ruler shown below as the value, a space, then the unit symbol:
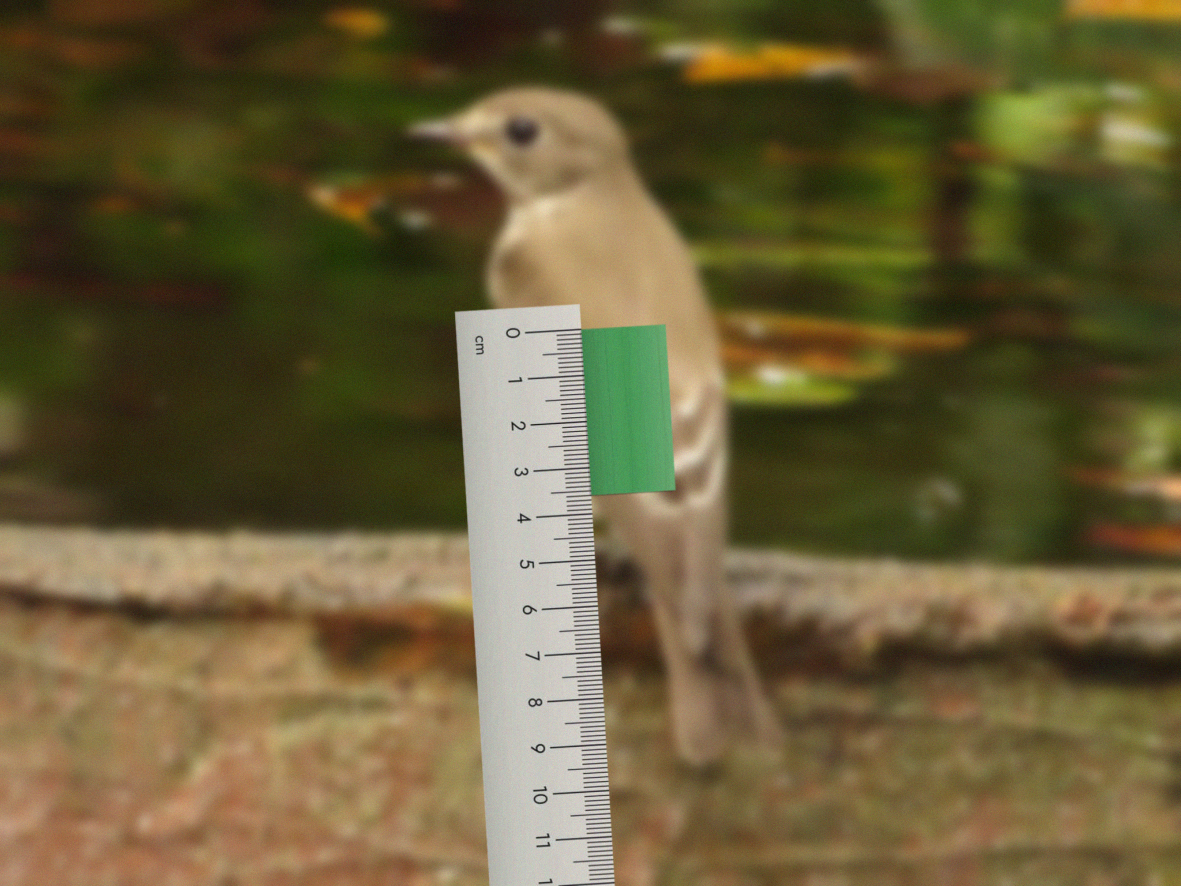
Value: 3.6 cm
